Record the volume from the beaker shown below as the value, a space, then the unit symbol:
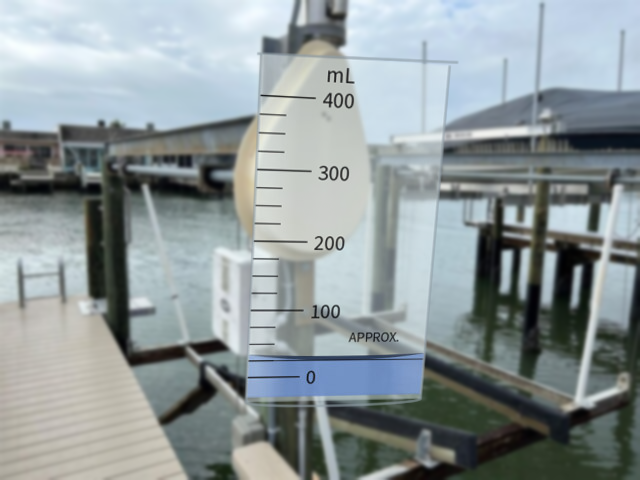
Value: 25 mL
